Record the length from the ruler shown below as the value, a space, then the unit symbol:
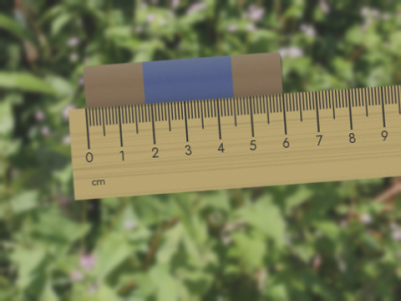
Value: 6 cm
